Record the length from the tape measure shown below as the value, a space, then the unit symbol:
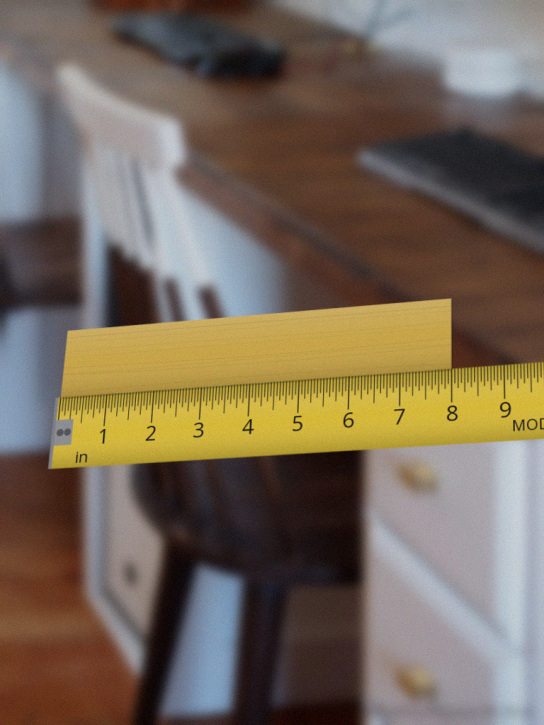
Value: 8 in
